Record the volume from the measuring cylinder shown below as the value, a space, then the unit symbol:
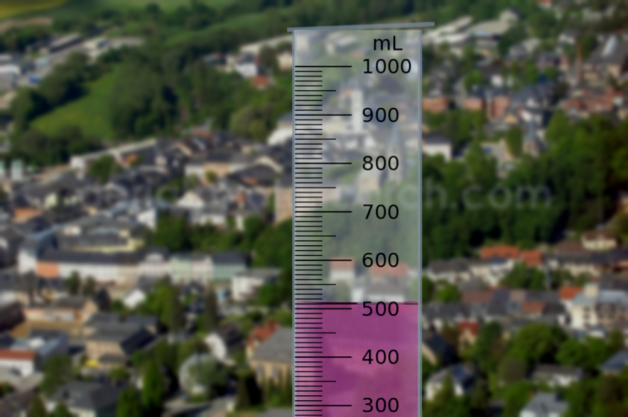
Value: 510 mL
